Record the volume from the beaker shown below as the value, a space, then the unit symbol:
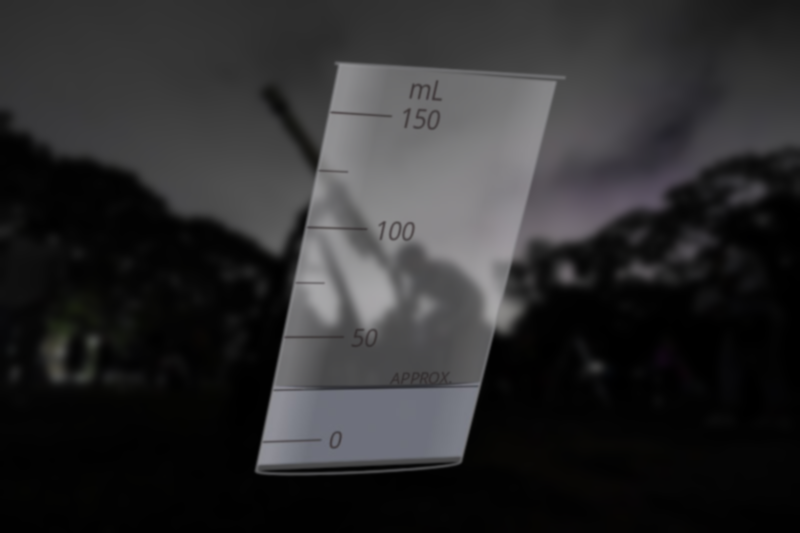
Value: 25 mL
